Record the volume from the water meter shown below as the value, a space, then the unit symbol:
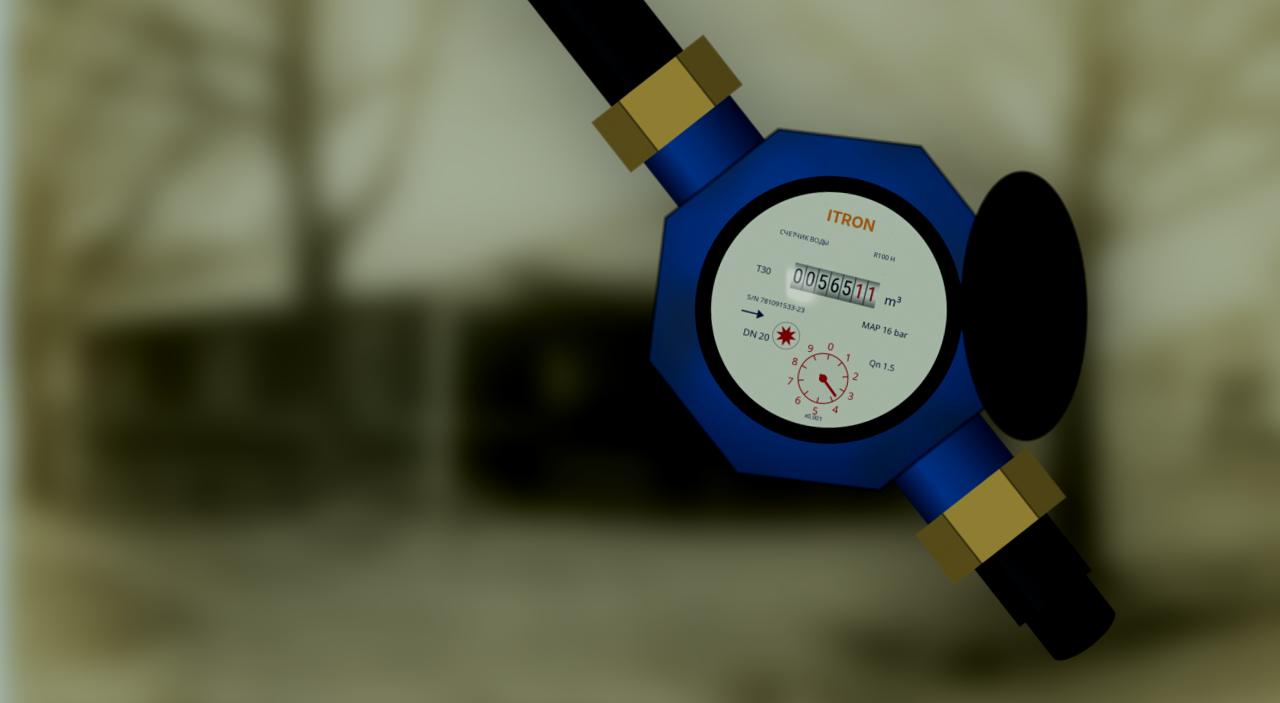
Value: 565.113 m³
